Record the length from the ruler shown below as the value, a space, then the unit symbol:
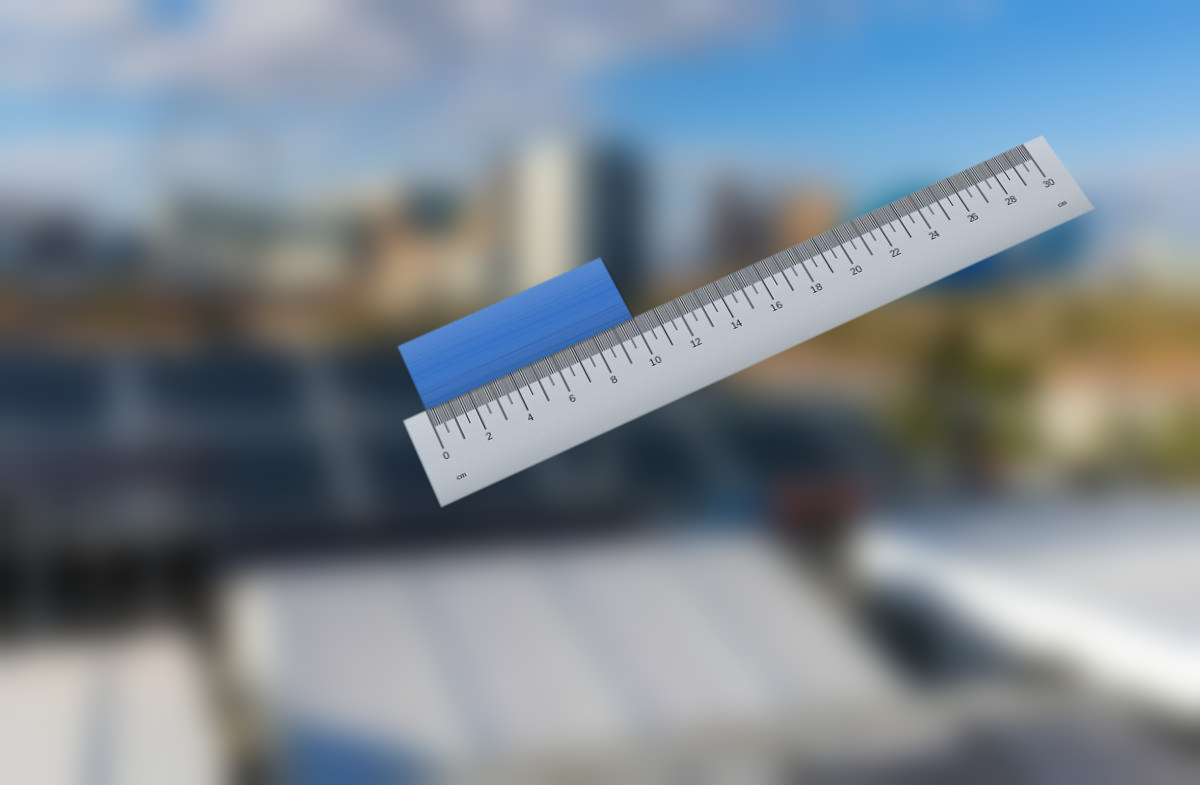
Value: 10 cm
